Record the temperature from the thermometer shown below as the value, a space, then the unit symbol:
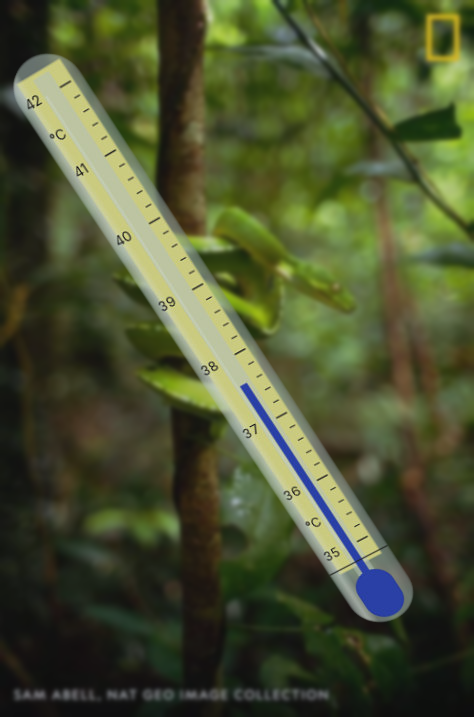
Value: 37.6 °C
